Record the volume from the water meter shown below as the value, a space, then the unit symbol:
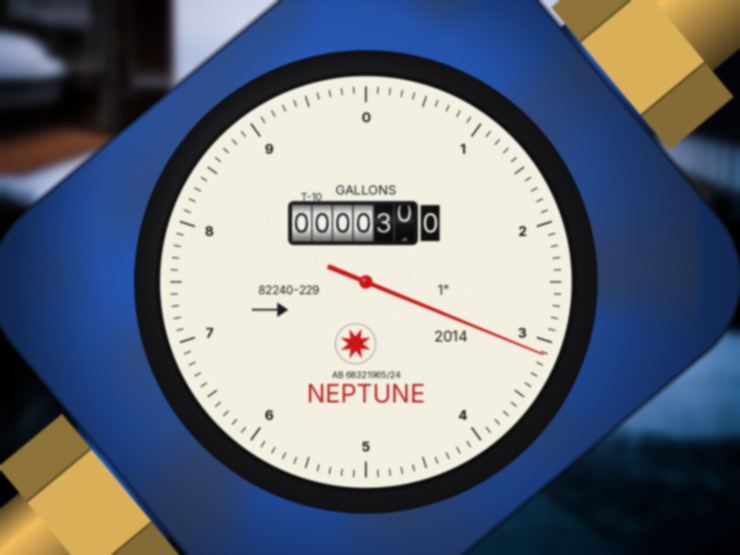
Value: 303.1 gal
